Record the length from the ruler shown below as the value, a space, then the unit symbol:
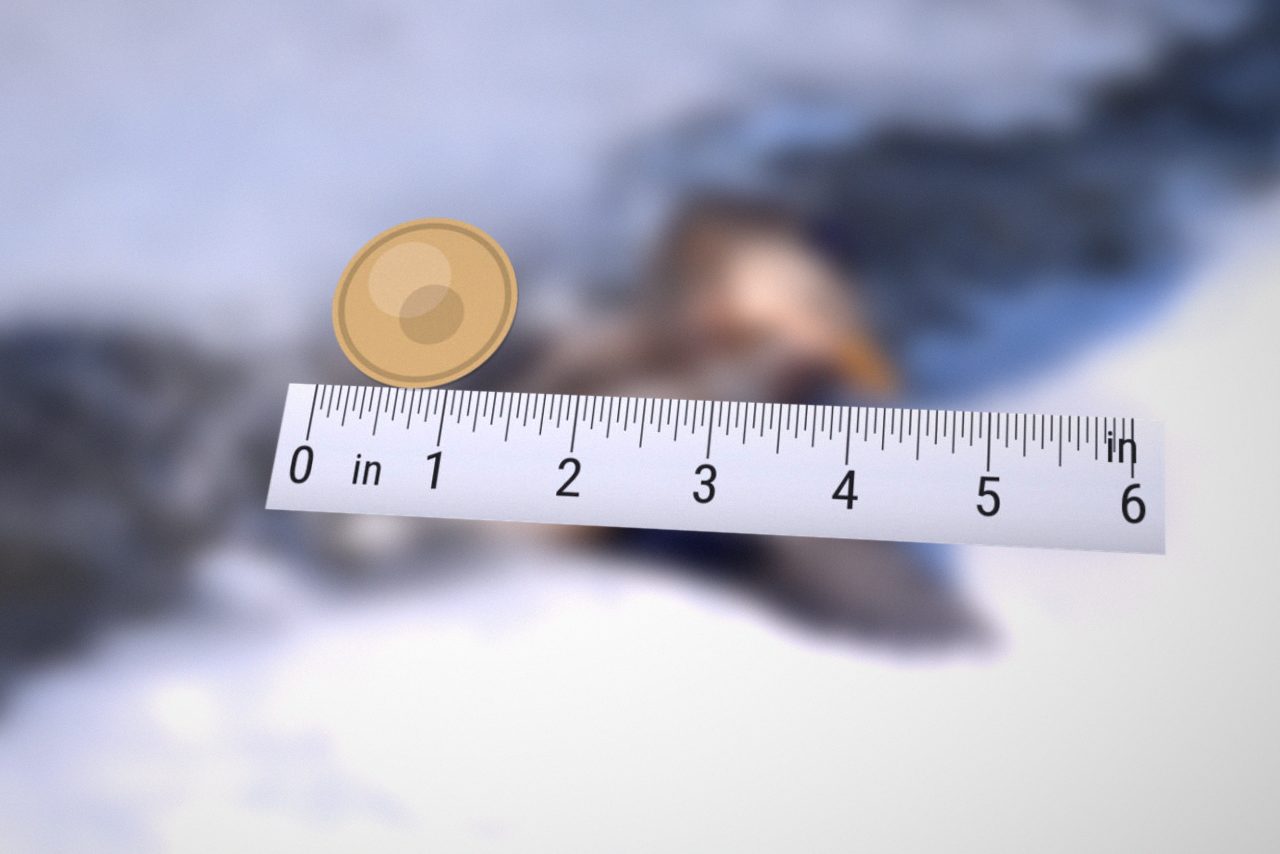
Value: 1.4375 in
